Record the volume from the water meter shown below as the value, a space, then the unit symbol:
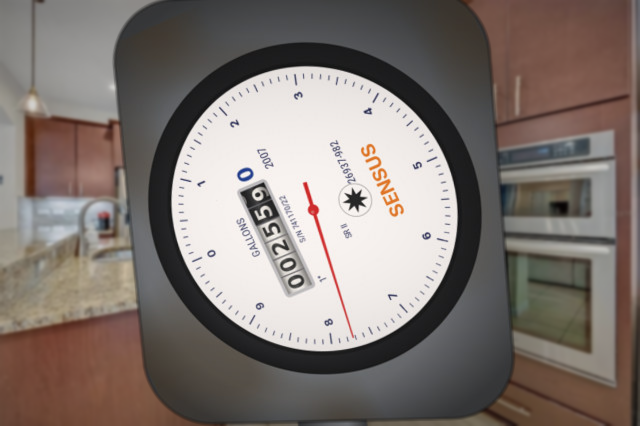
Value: 25587.7 gal
